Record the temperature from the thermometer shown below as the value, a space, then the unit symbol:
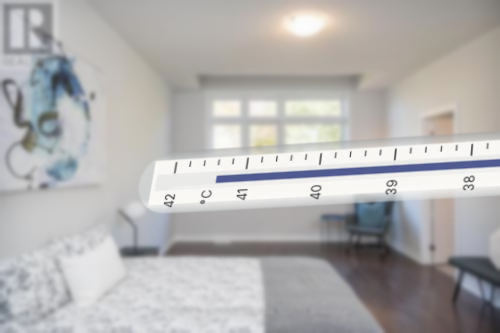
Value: 41.4 °C
